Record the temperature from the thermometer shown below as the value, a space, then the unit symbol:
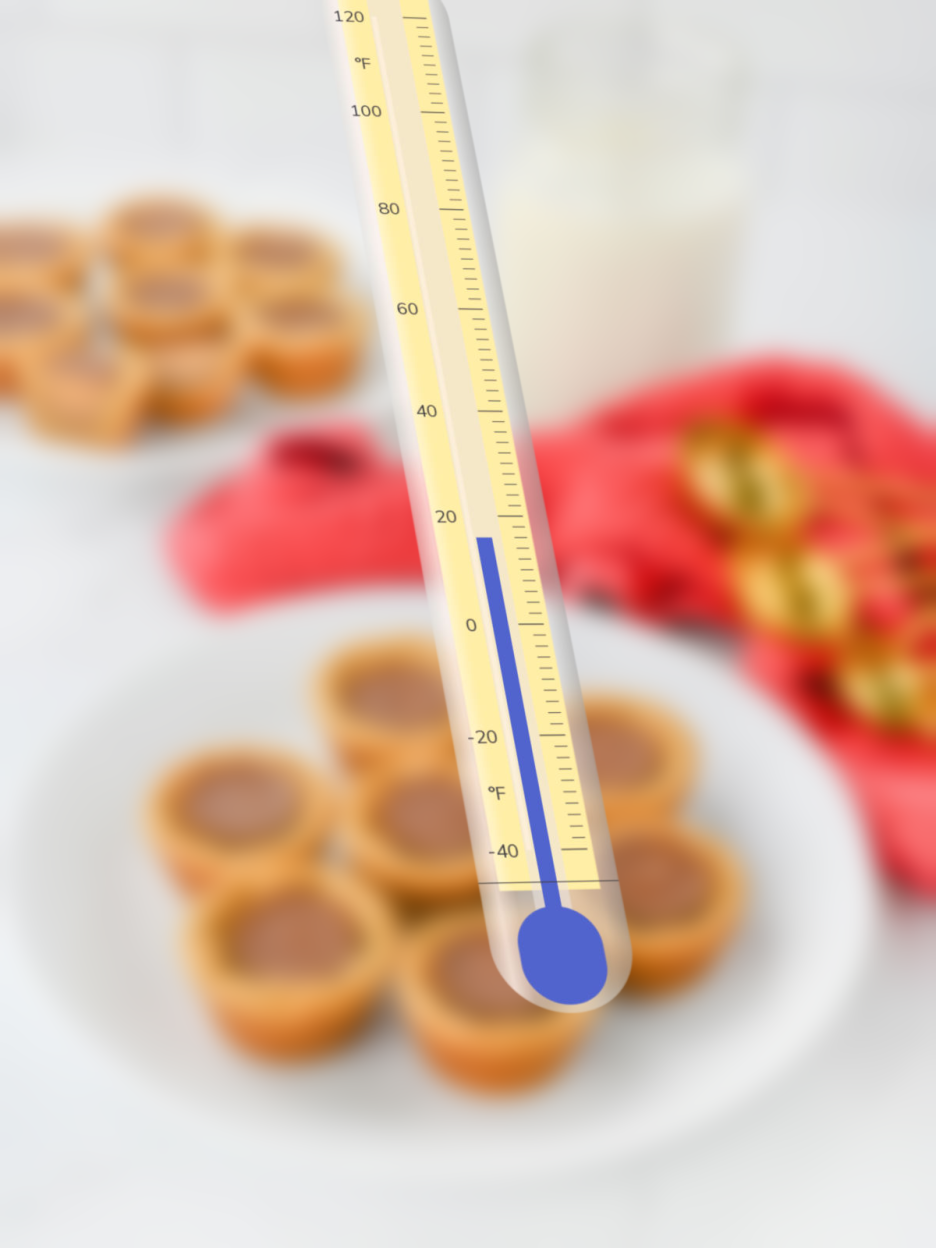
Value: 16 °F
